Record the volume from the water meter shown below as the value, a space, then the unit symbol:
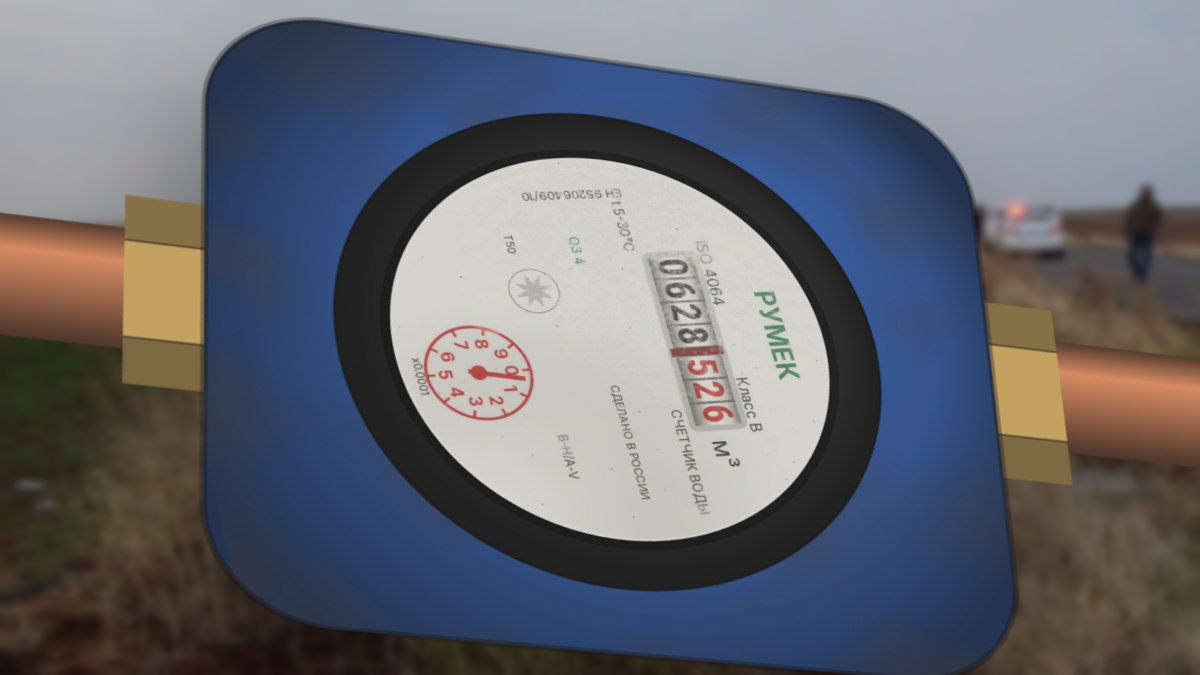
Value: 628.5260 m³
